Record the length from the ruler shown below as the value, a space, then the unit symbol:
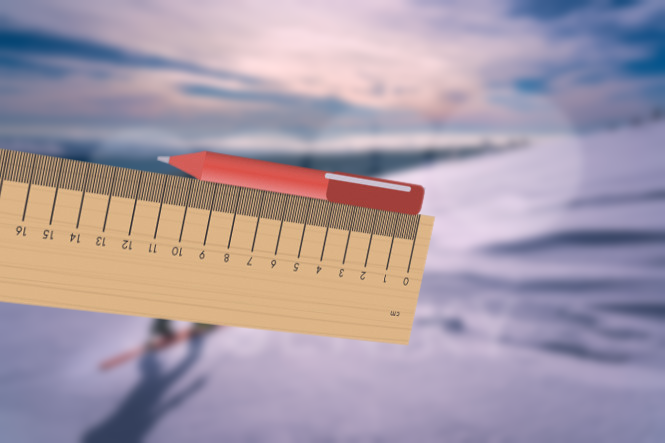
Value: 11.5 cm
